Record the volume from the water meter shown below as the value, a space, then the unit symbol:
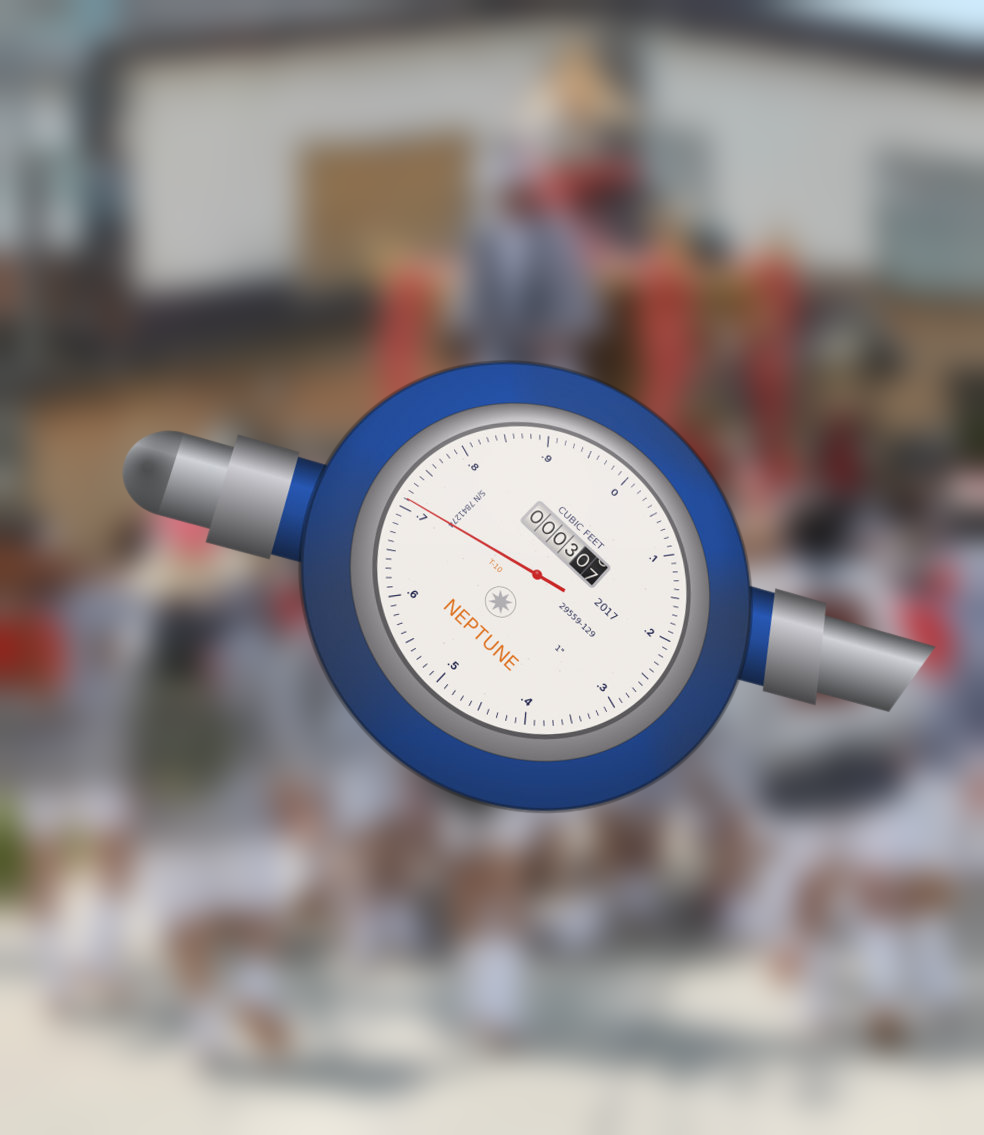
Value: 306.71 ft³
